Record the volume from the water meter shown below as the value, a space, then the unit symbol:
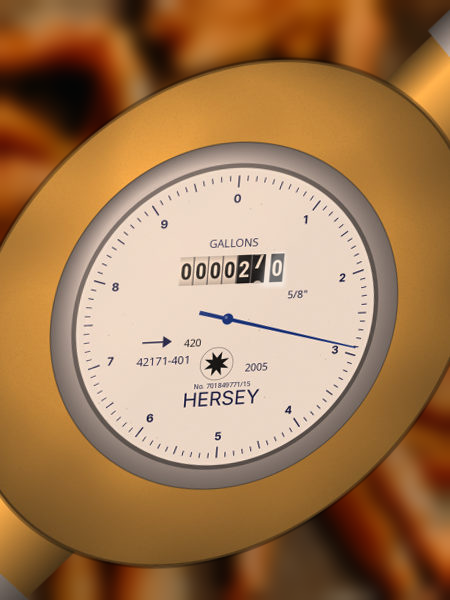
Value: 272.9 gal
